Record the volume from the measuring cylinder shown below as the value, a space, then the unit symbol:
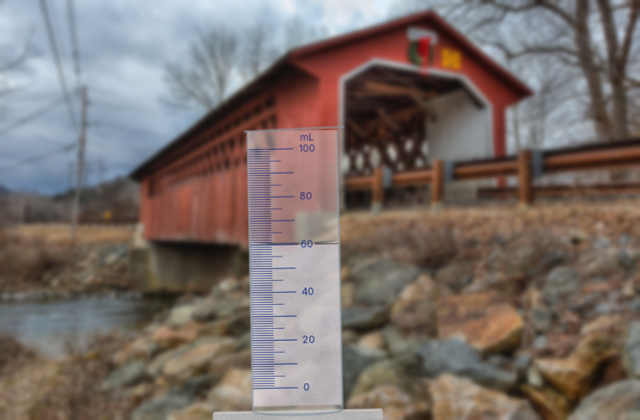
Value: 60 mL
